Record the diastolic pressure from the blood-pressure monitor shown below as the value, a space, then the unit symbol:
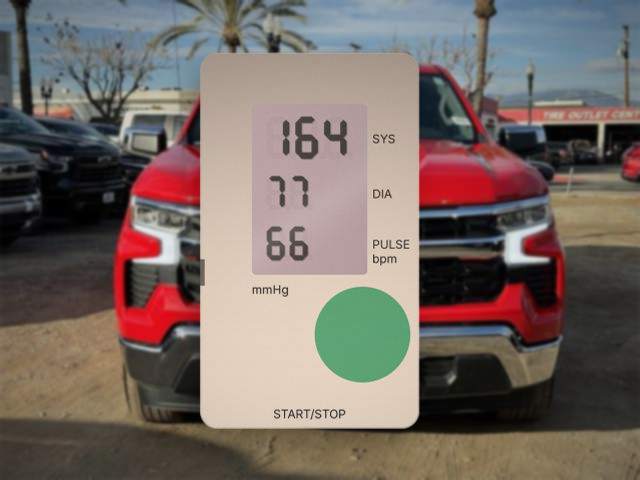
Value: 77 mmHg
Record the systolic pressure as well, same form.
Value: 164 mmHg
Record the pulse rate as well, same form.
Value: 66 bpm
